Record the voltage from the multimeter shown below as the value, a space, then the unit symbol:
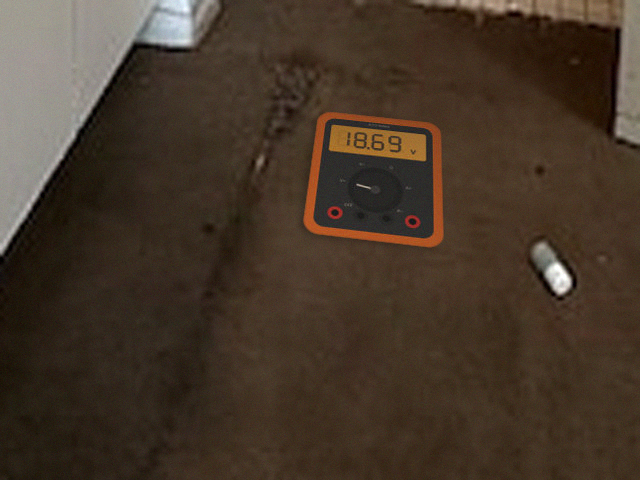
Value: 18.69 V
